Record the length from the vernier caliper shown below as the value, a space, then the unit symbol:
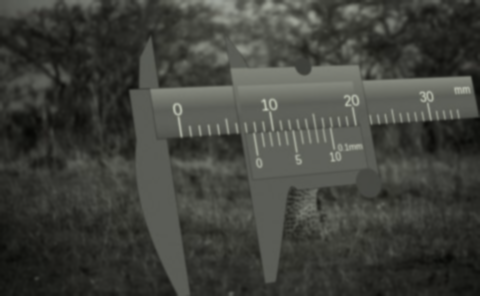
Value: 7.8 mm
